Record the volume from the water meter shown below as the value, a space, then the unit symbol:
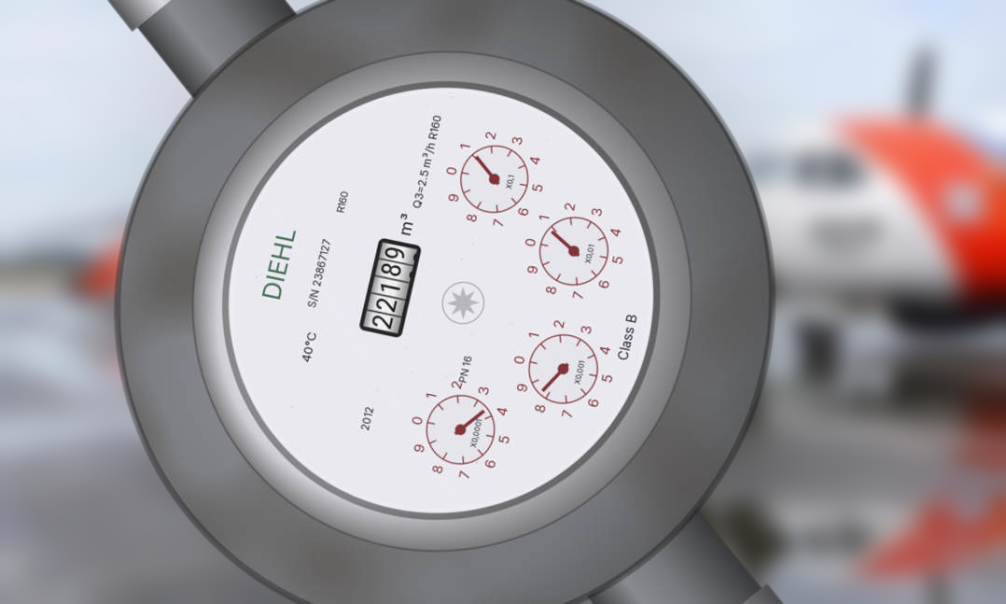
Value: 22189.1083 m³
